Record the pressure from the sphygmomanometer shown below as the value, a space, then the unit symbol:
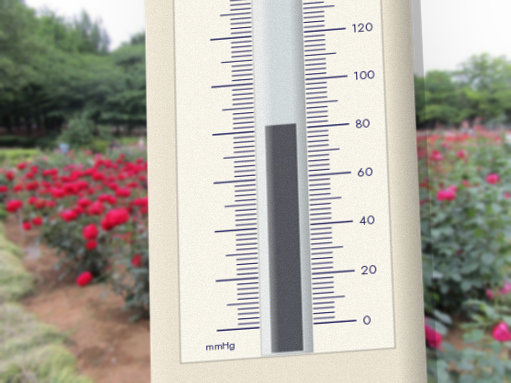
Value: 82 mmHg
